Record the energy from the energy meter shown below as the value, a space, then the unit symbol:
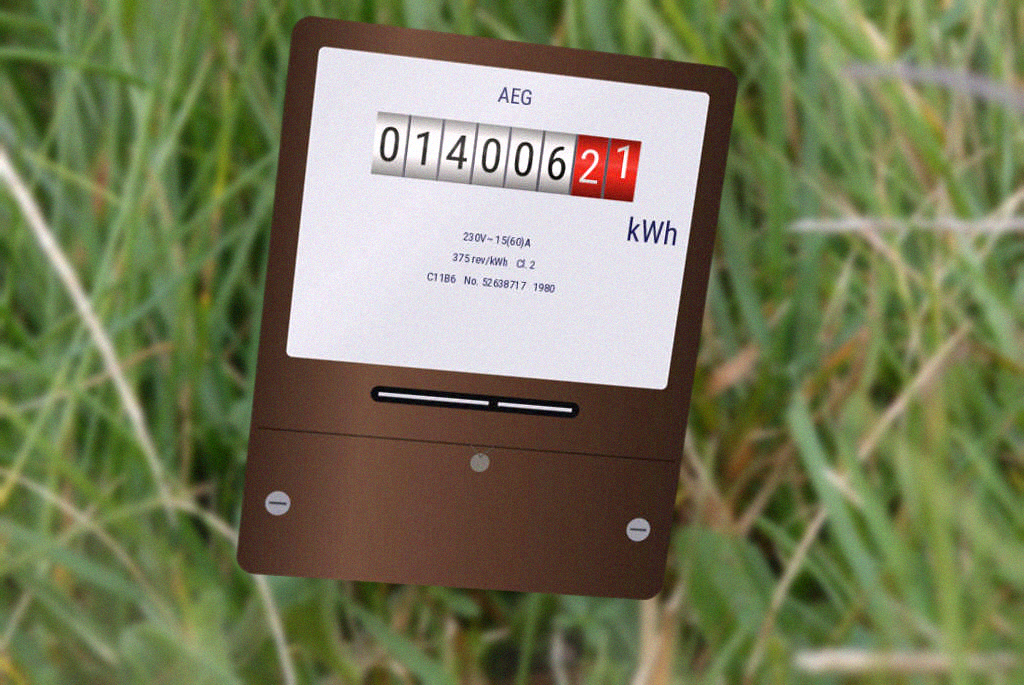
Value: 14006.21 kWh
